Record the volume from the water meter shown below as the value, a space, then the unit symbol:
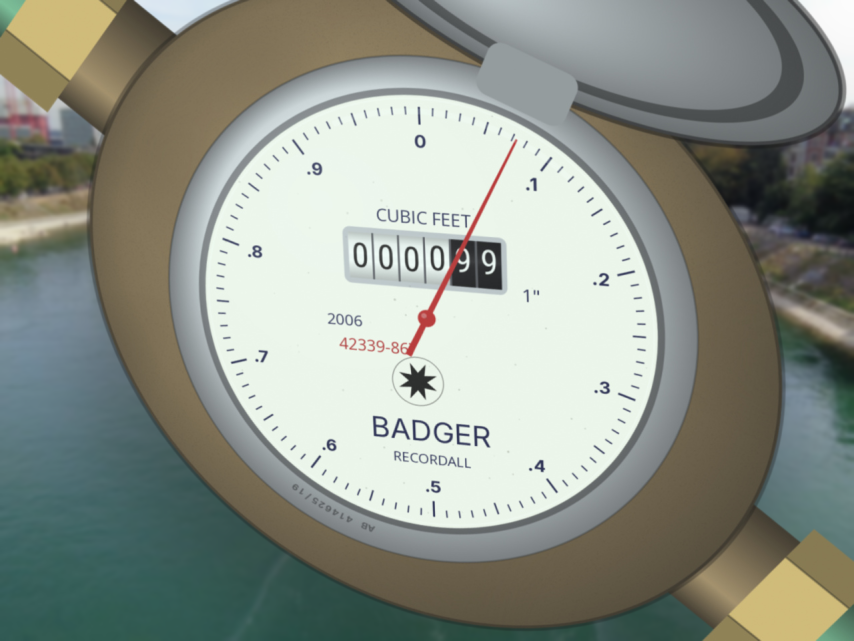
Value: 99.07 ft³
